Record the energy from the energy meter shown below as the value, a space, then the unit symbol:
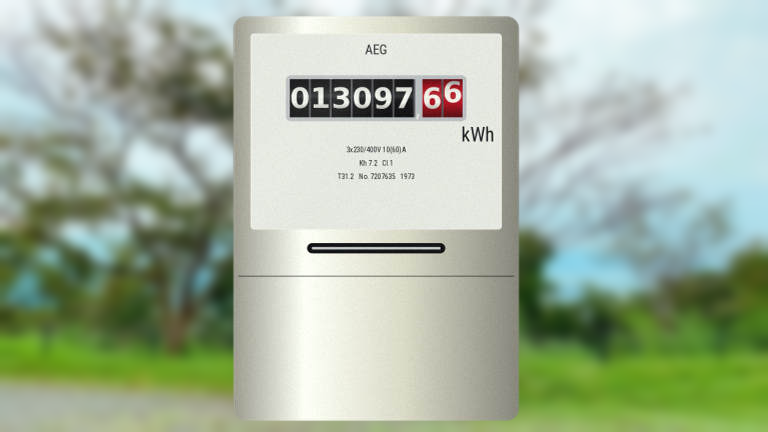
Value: 13097.66 kWh
